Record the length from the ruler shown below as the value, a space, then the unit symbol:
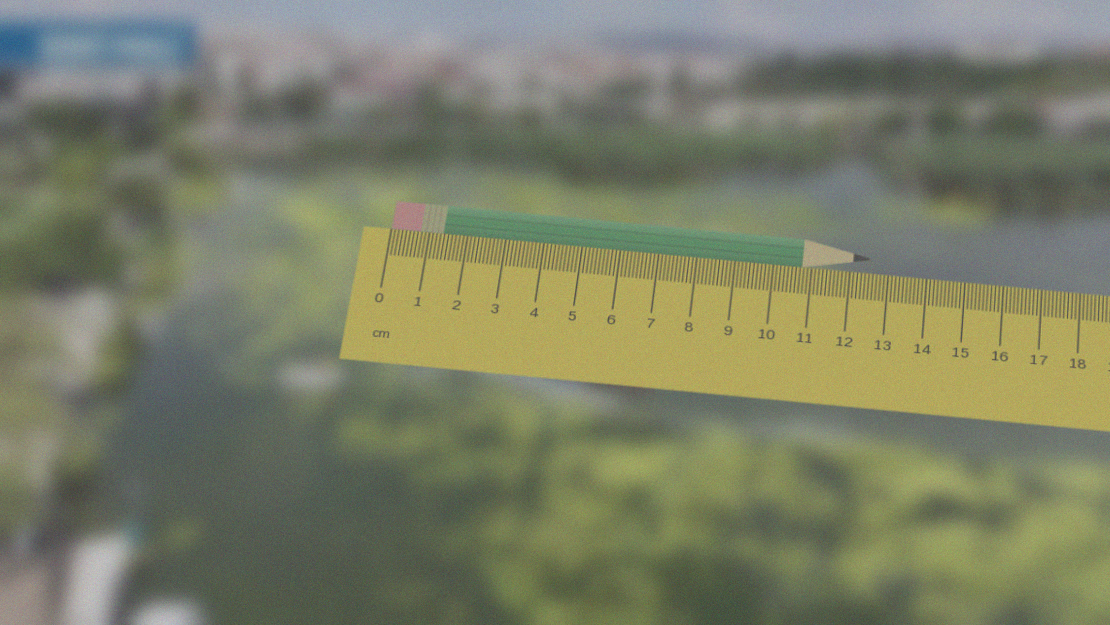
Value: 12.5 cm
